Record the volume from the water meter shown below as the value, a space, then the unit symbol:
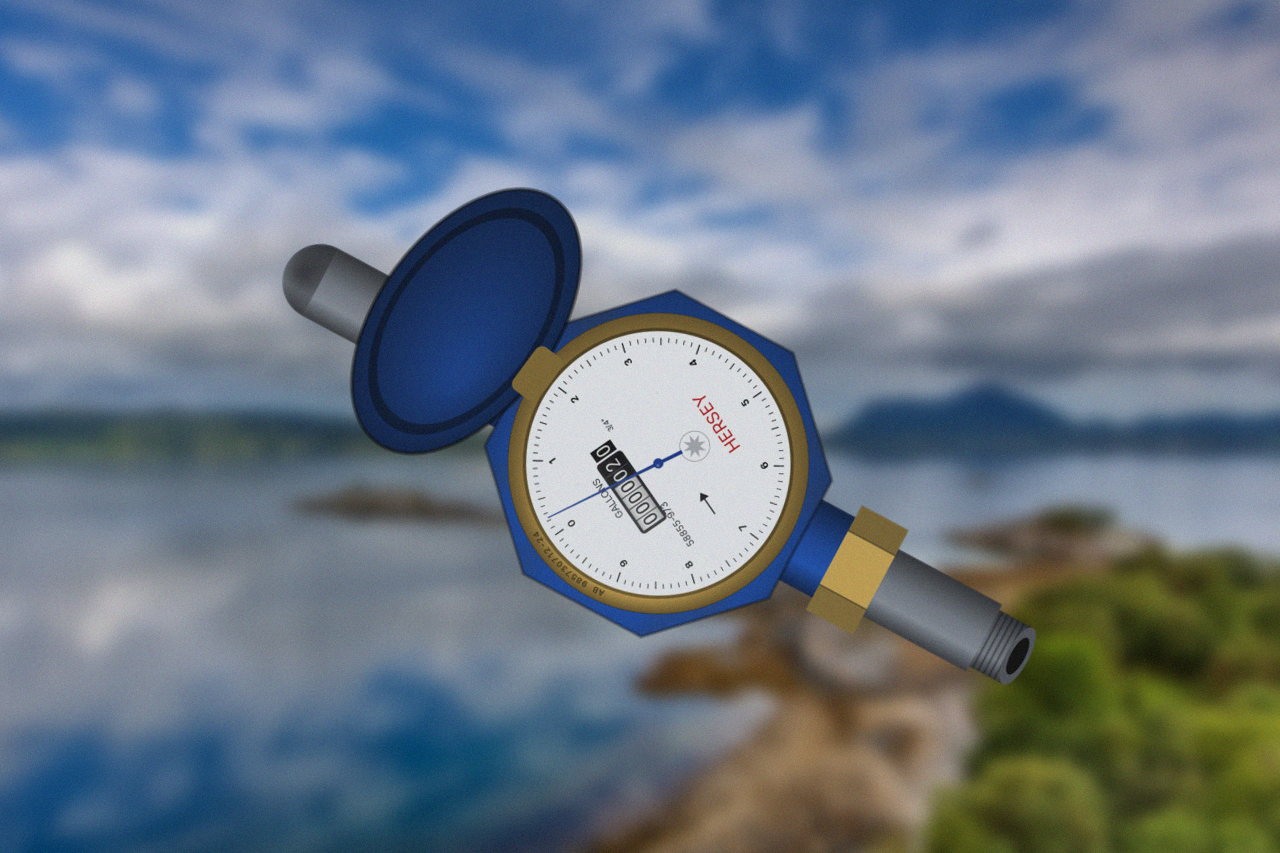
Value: 20.2 gal
